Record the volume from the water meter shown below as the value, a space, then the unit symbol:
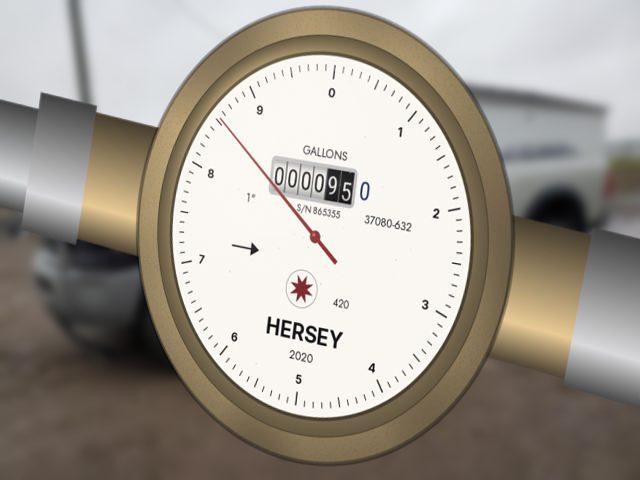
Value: 948.5 gal
